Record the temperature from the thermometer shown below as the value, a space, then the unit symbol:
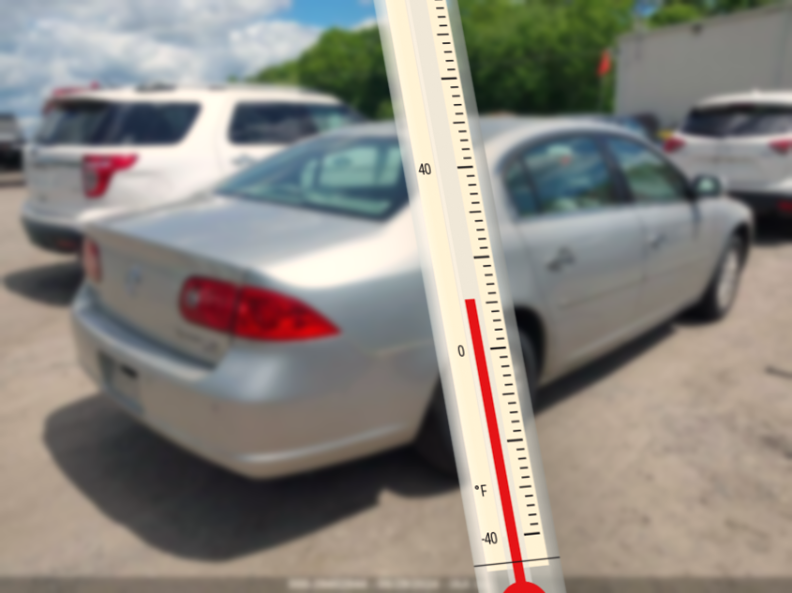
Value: 11 °F
